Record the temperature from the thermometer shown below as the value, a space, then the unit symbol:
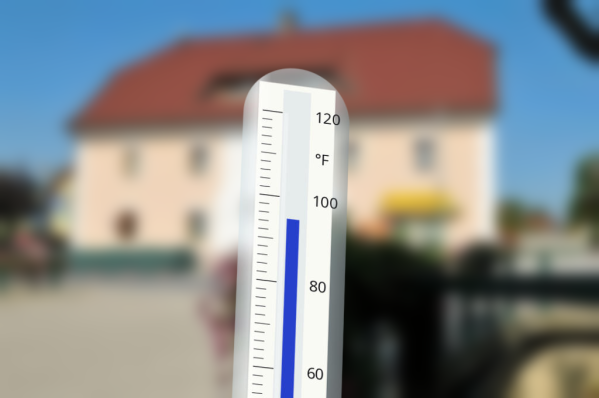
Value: 95 °F
